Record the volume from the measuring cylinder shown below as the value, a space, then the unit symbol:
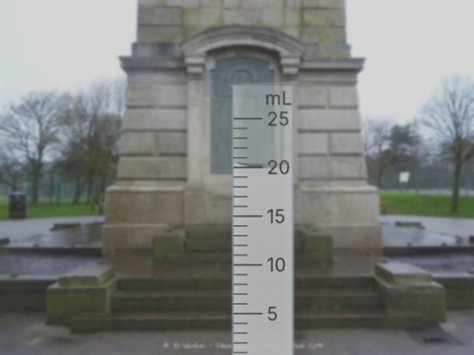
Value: 20 mL
